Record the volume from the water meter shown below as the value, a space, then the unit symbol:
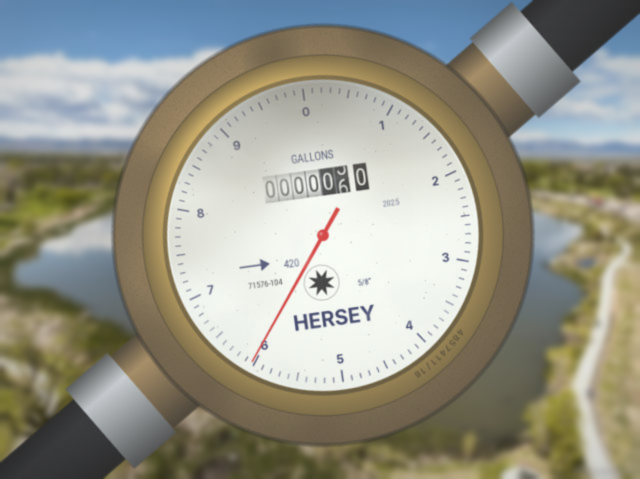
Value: 56.0 gal
